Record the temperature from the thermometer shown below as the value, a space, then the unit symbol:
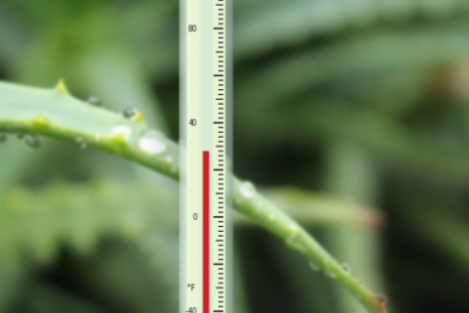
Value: 28 °F
